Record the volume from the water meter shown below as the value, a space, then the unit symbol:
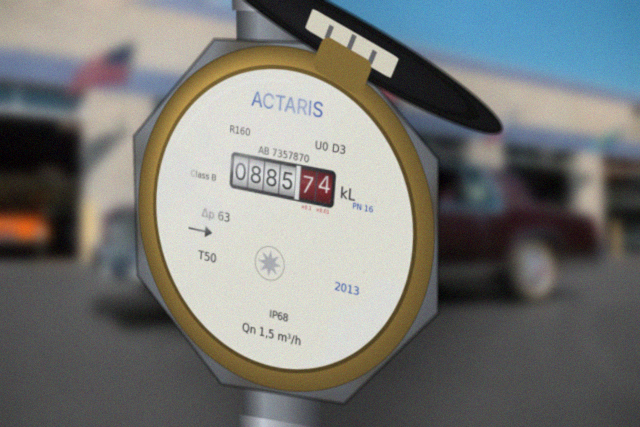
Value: 885.74 kL
